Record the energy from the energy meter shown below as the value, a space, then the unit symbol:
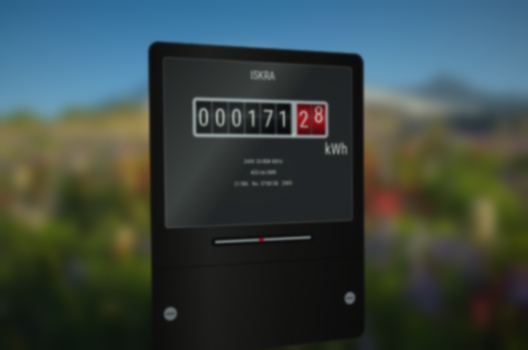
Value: 171.28 kWh
